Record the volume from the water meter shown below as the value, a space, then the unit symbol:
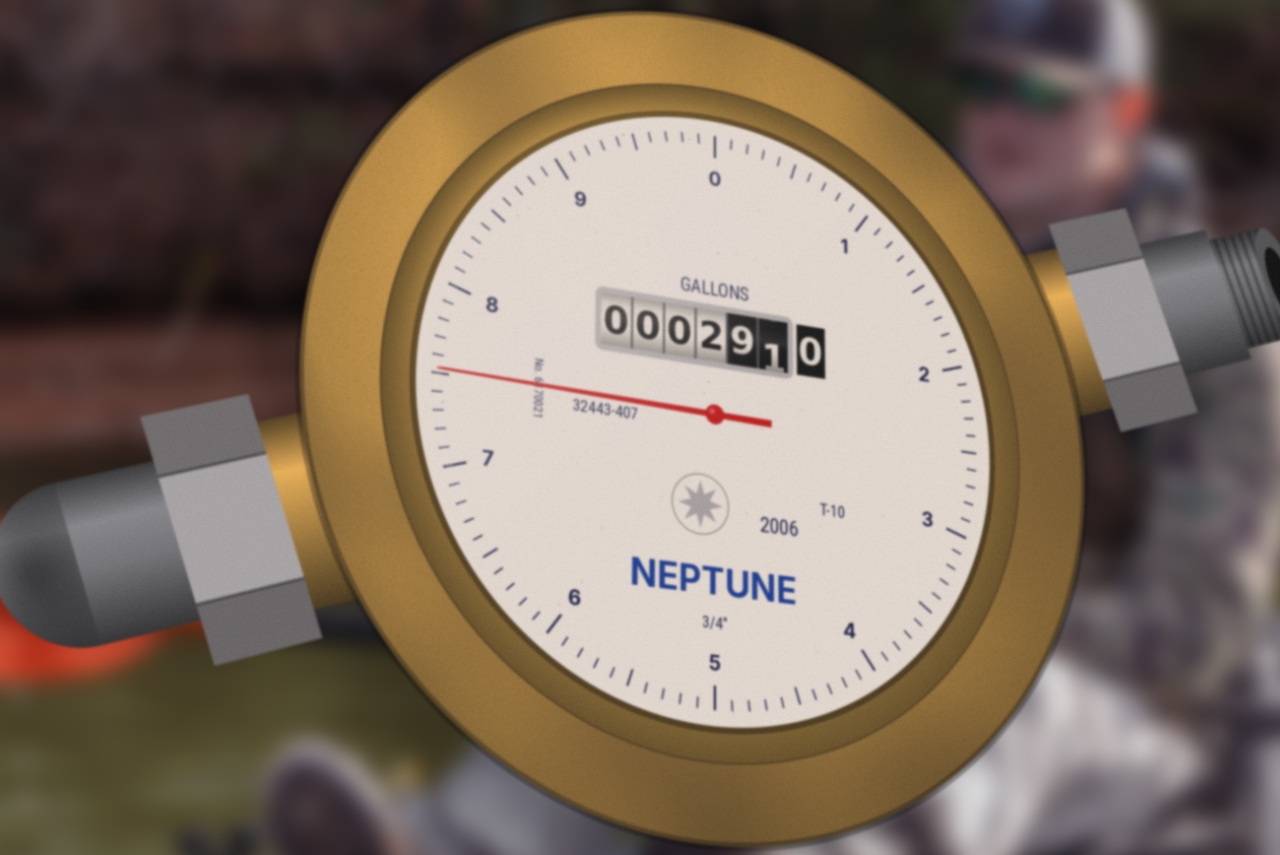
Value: 2907.5 gal
